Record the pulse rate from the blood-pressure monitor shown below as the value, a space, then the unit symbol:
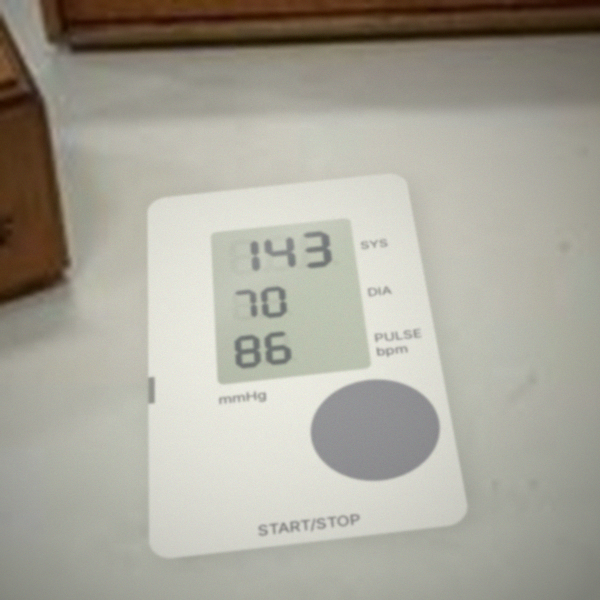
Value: 86 bpm
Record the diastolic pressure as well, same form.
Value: 70 mmHg
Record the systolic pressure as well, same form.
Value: 143 mmHg
